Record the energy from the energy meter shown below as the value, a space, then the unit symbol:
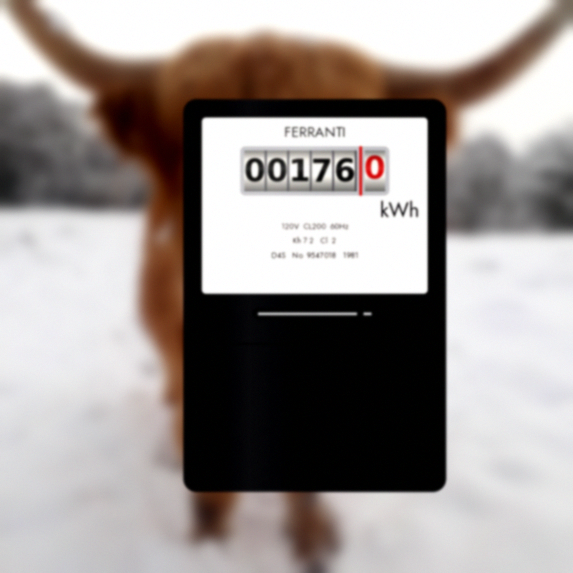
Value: 176.0 kWh
